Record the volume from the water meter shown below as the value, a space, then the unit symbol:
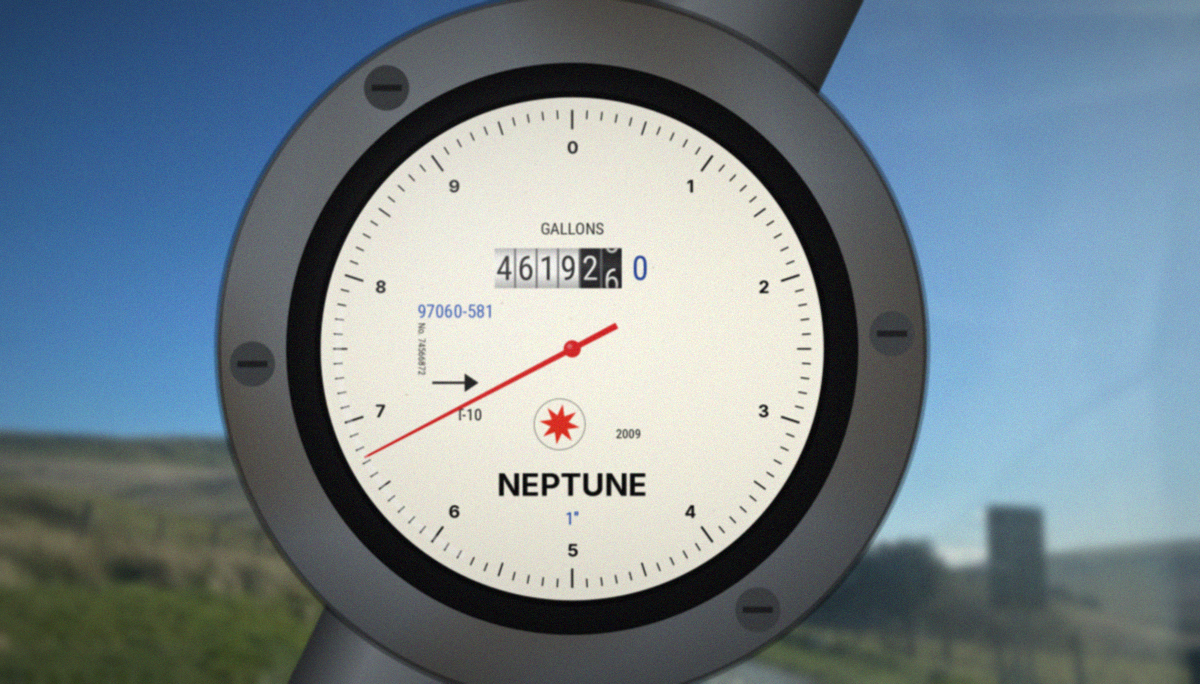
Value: 4619256.7 gal
